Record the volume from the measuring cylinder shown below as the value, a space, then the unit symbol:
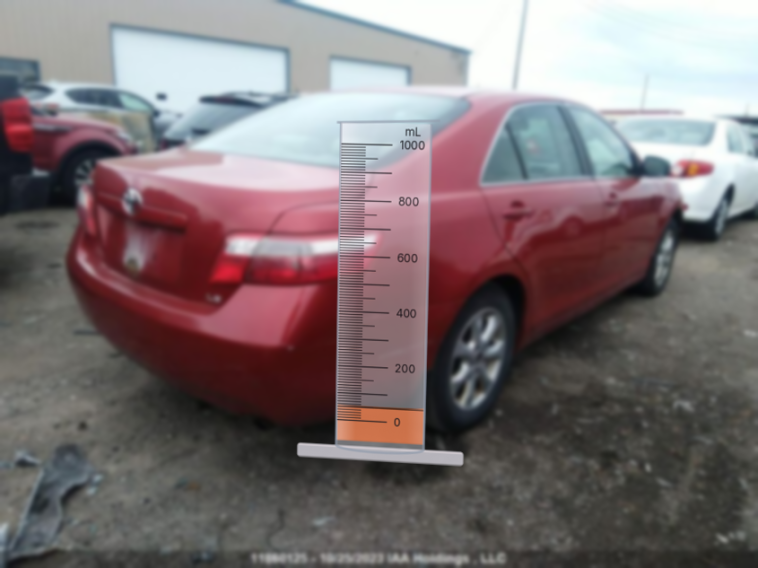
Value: 50 mL
